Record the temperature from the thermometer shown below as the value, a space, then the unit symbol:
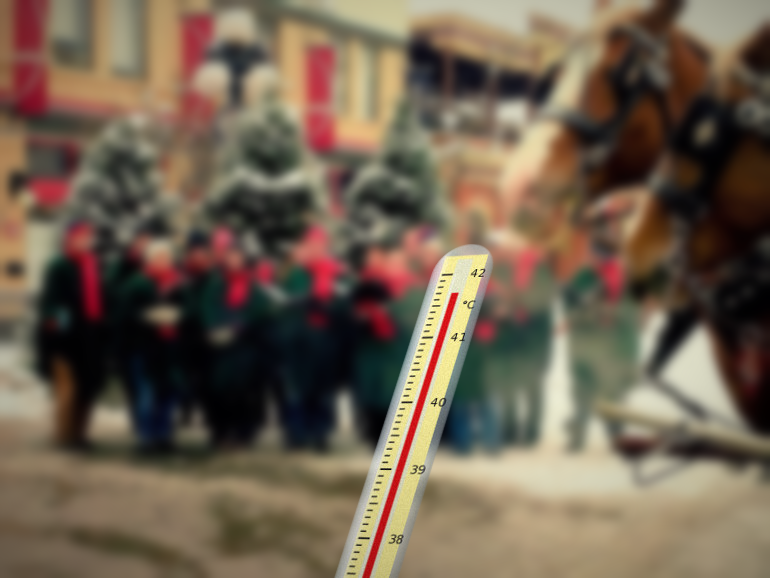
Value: 41.7 °C
